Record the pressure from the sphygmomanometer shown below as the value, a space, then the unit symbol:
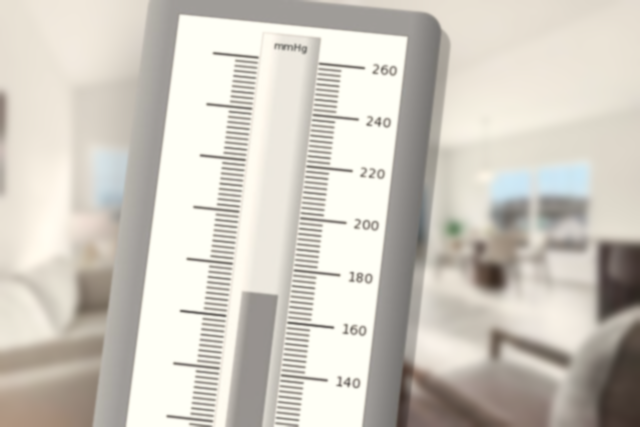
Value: 170 mmHg
